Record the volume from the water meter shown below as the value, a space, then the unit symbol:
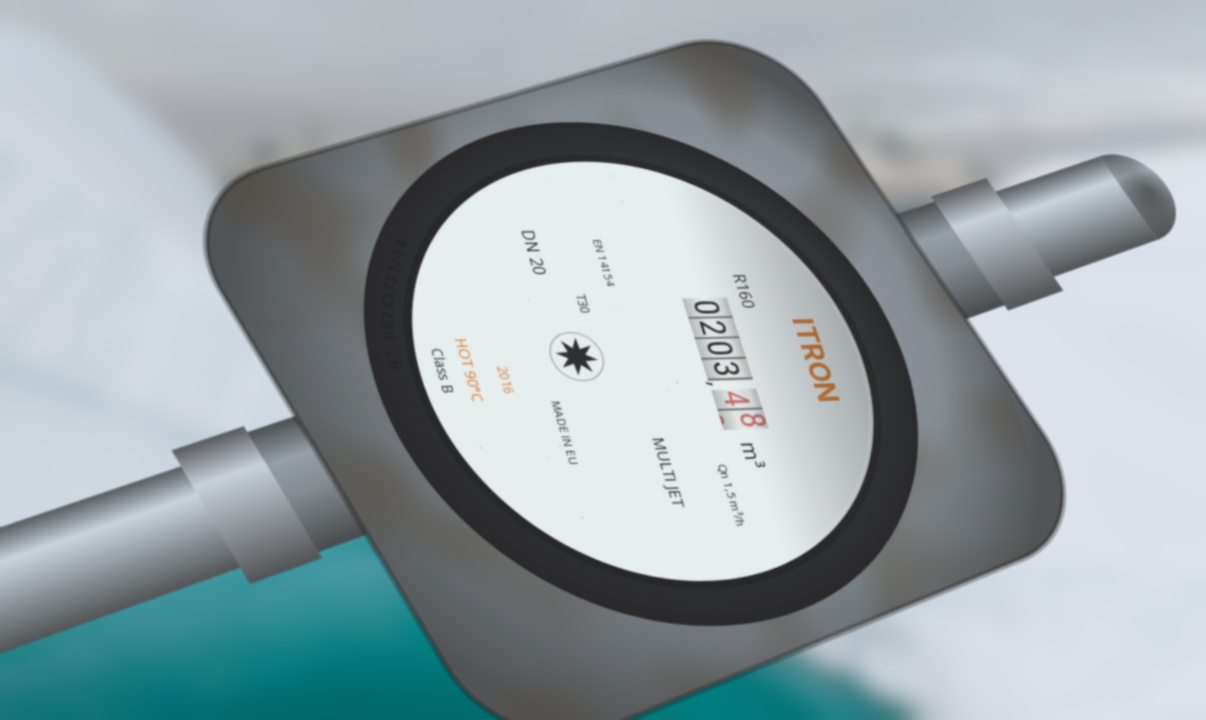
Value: 203.48 m³
